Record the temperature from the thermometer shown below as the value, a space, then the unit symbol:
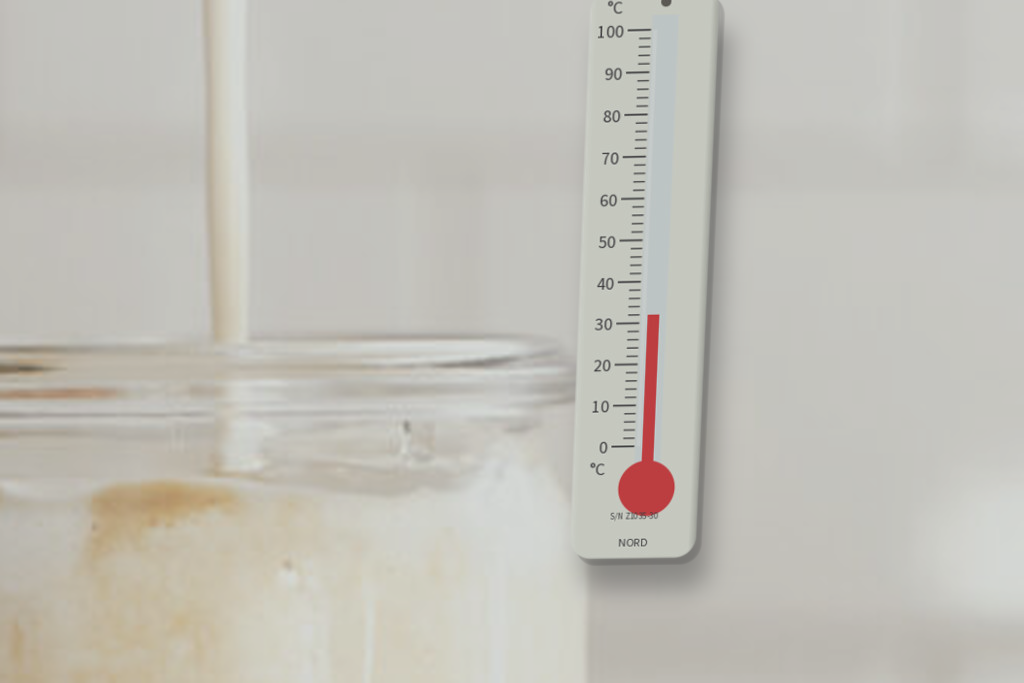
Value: 32 °C
